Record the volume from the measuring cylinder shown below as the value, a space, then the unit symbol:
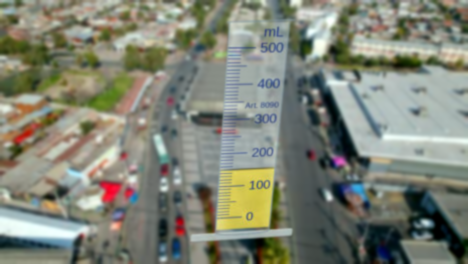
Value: 150 mL
